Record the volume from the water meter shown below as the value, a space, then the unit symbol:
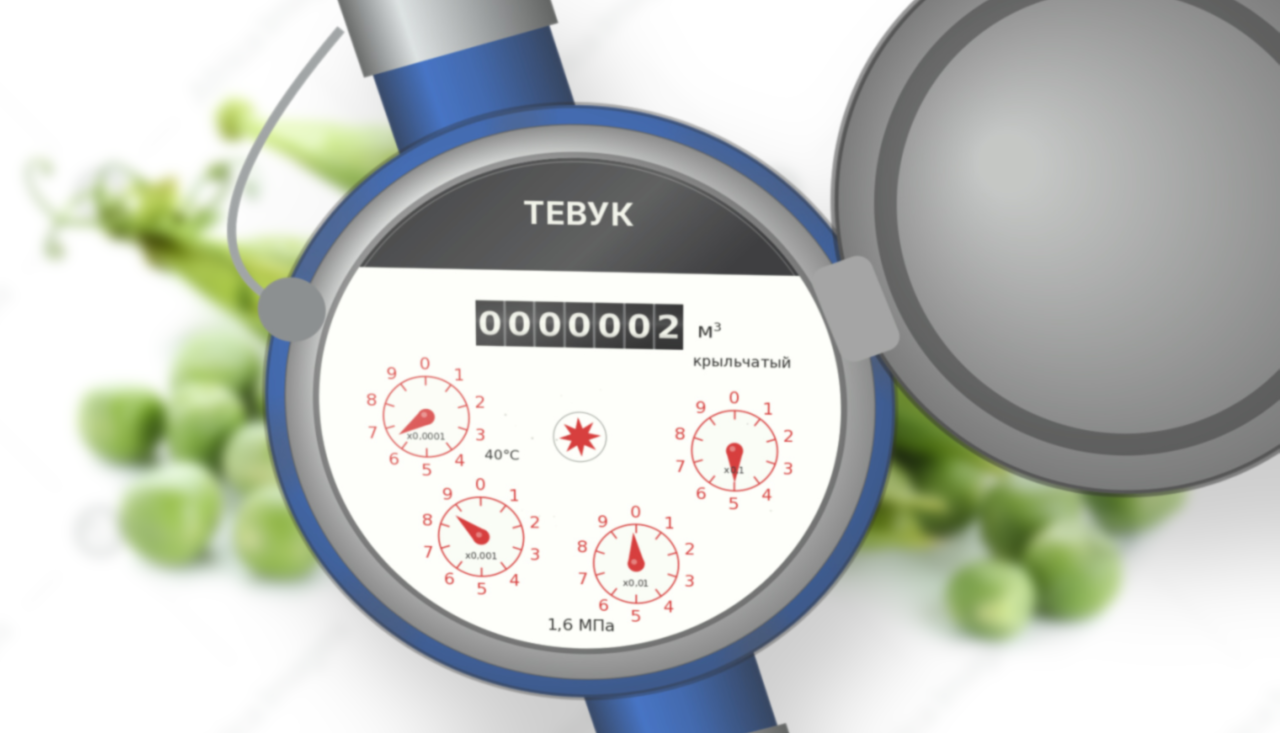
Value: 2.4986 m³
